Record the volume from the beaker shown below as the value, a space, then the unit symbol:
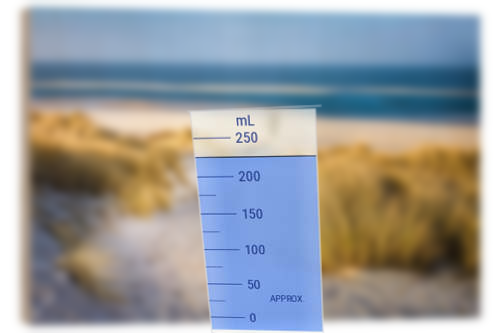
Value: 225 mL
